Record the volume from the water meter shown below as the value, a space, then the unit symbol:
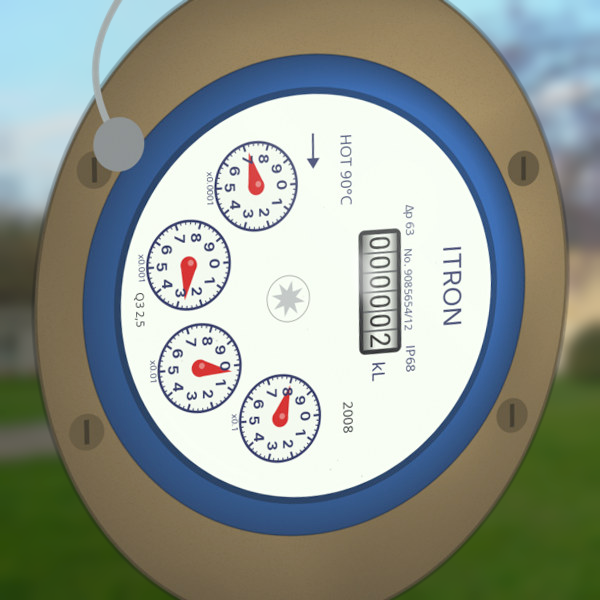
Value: 2.8027 kL
